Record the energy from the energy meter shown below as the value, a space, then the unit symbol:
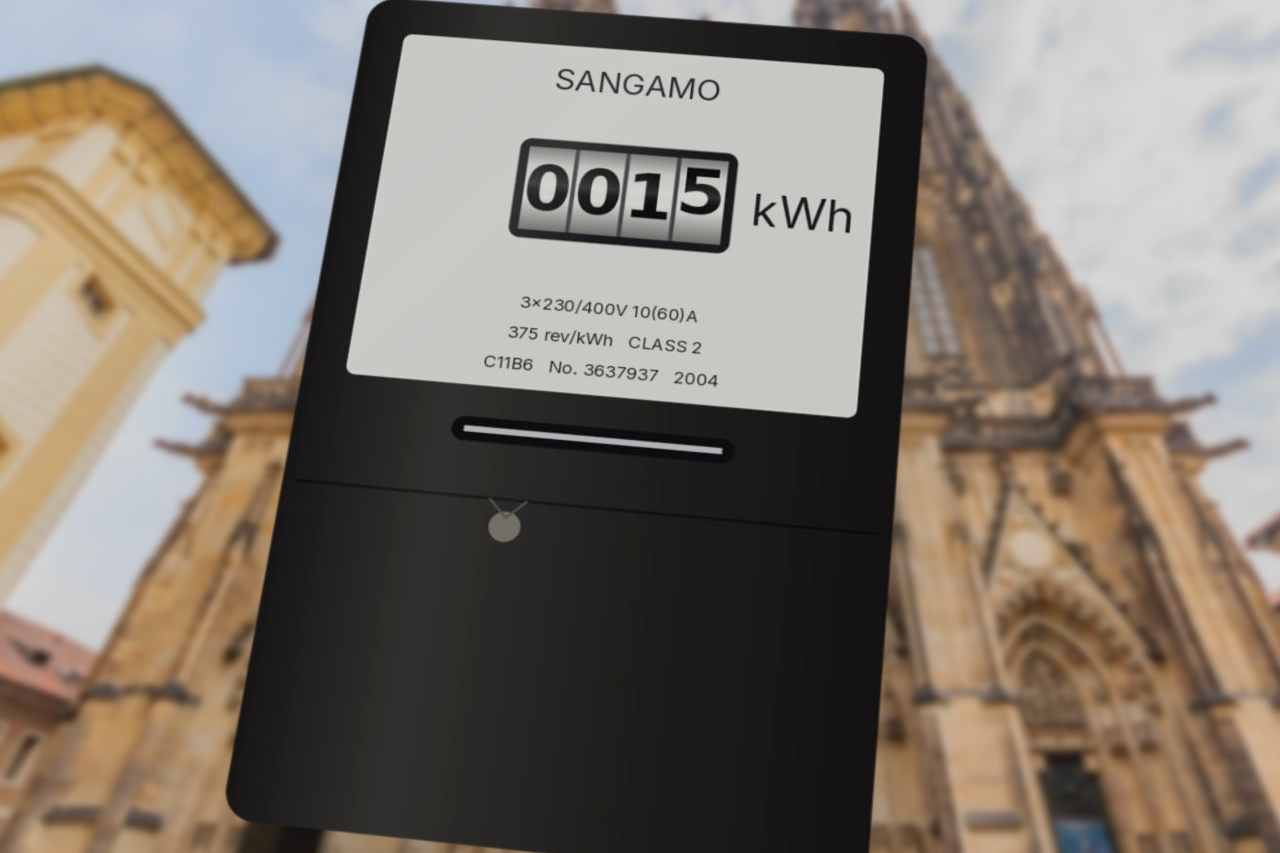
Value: 15 kWh
